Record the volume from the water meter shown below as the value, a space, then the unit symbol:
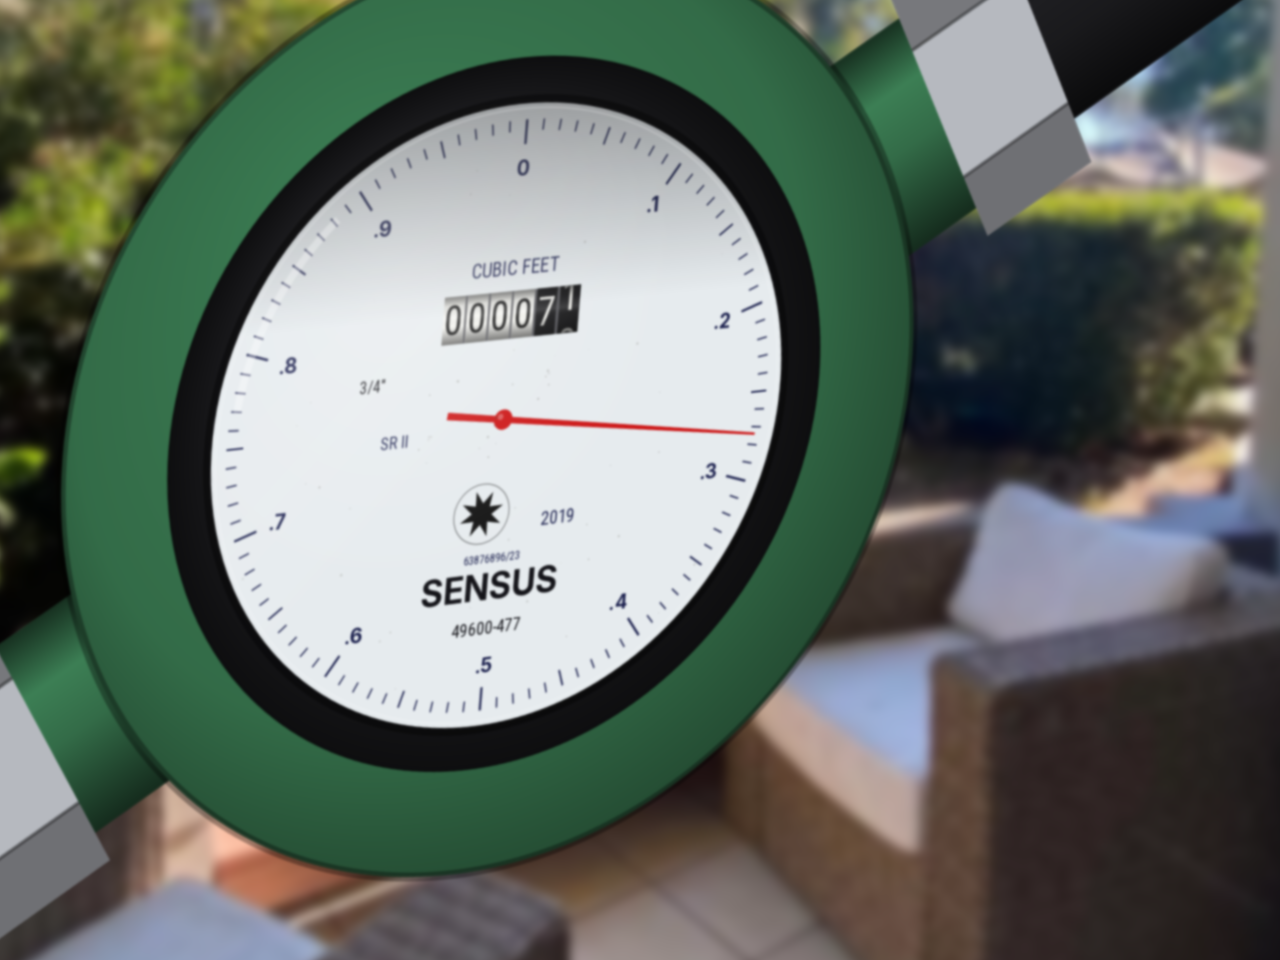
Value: 71.27 ft³
